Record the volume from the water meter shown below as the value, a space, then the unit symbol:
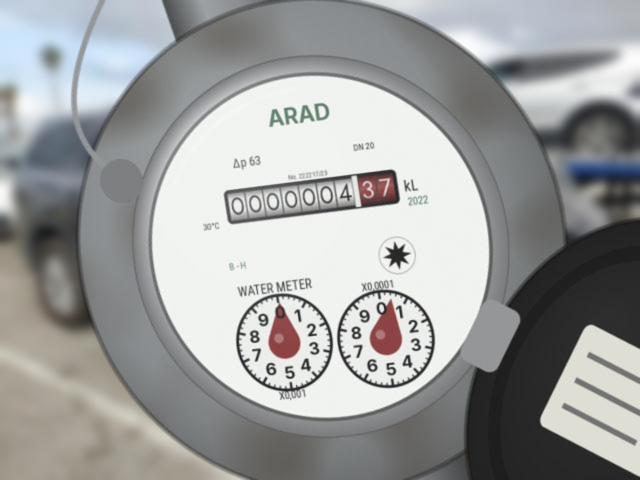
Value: 4.3700 kL
